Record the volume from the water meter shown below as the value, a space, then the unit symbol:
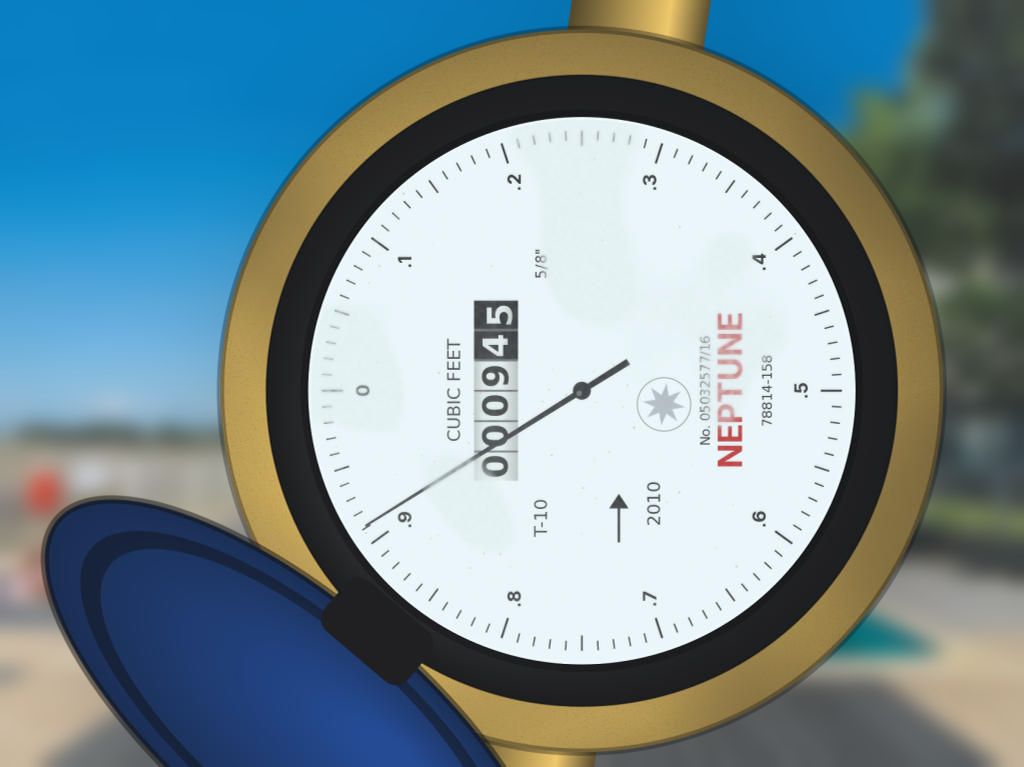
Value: 944.91 ft³
